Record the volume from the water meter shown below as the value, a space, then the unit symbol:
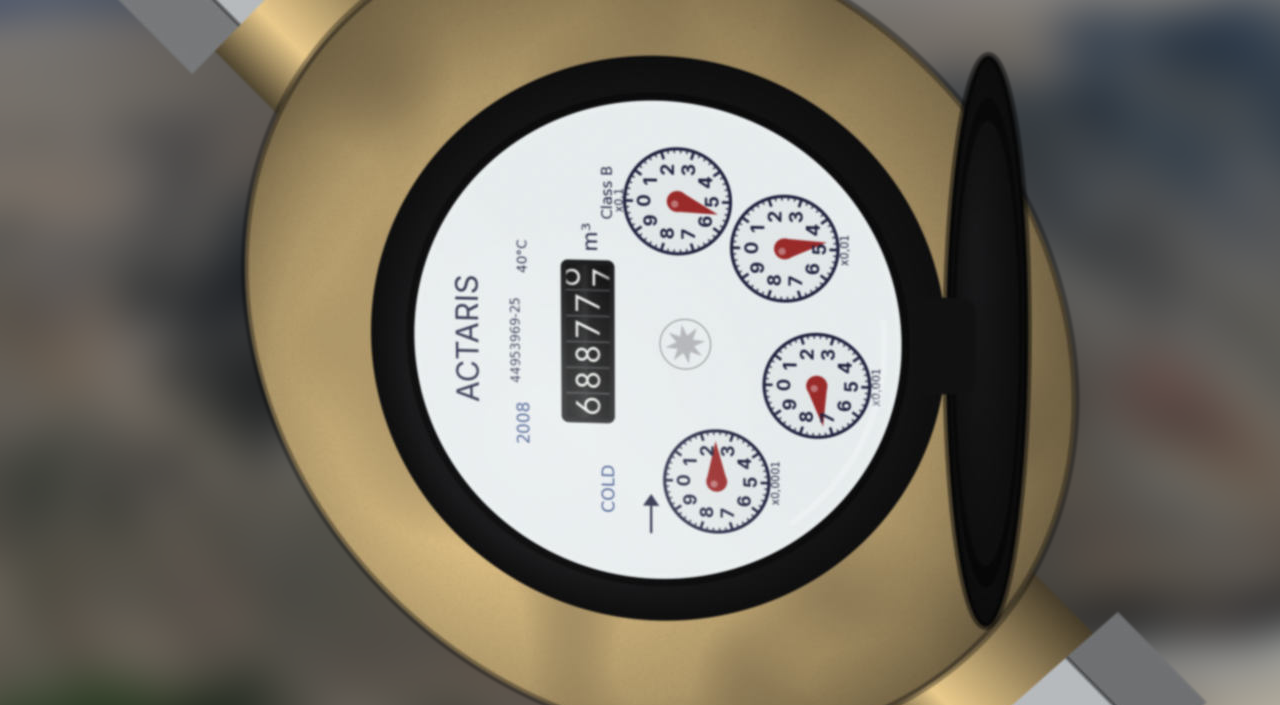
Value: 688776.5472 m³
